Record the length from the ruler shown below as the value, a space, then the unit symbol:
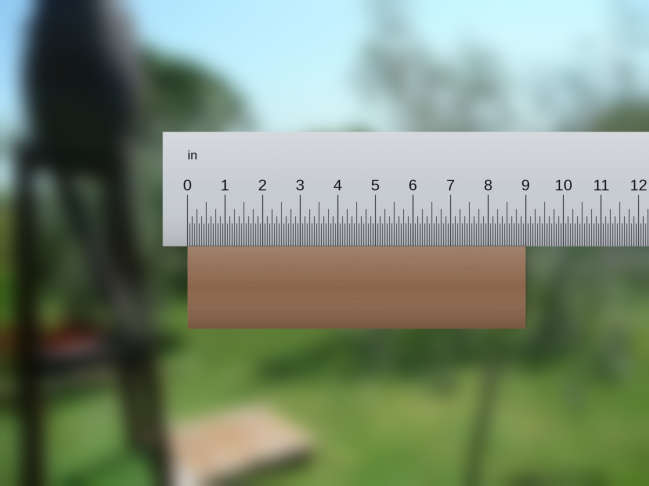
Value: 9 in
